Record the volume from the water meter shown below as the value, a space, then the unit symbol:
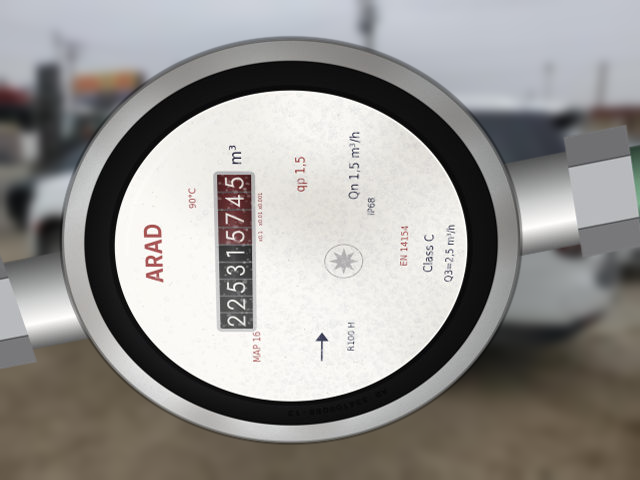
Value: 22531.5745 m³
